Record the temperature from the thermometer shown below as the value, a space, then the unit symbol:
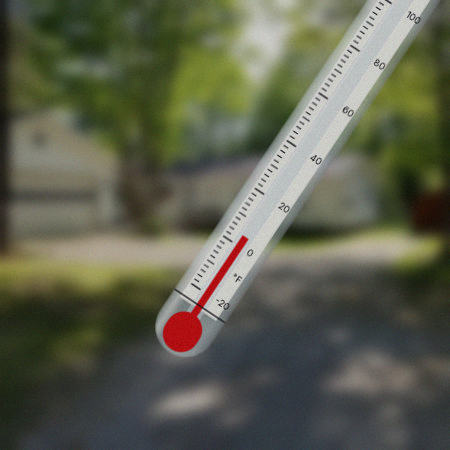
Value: 4 °F
